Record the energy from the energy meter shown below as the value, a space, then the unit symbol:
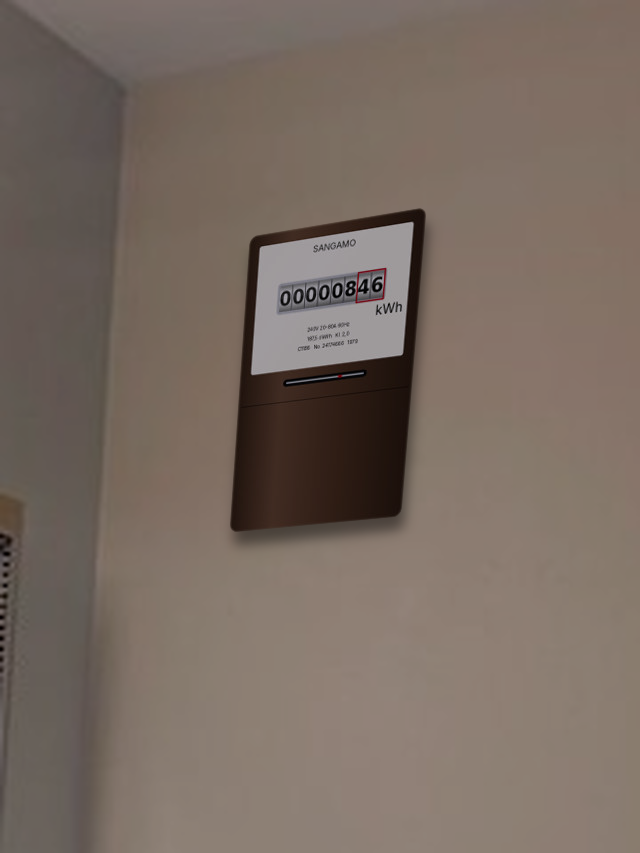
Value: 8.46 kWh
